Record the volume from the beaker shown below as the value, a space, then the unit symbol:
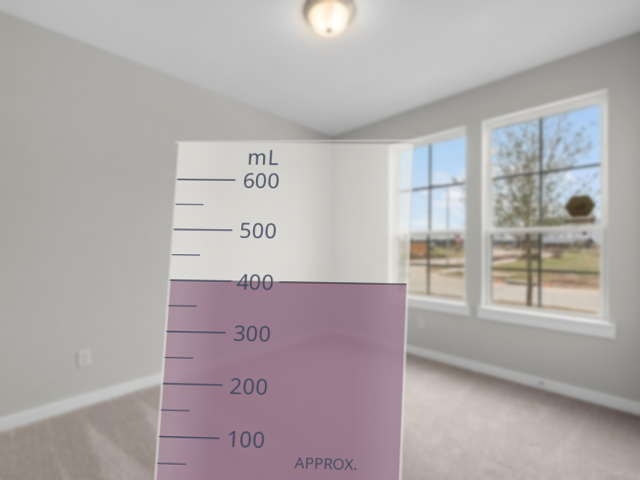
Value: 400 mL
